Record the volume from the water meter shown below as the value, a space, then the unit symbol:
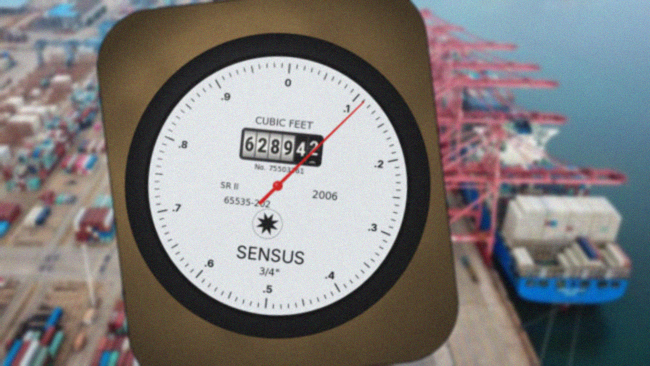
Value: 628942.11 ft³
